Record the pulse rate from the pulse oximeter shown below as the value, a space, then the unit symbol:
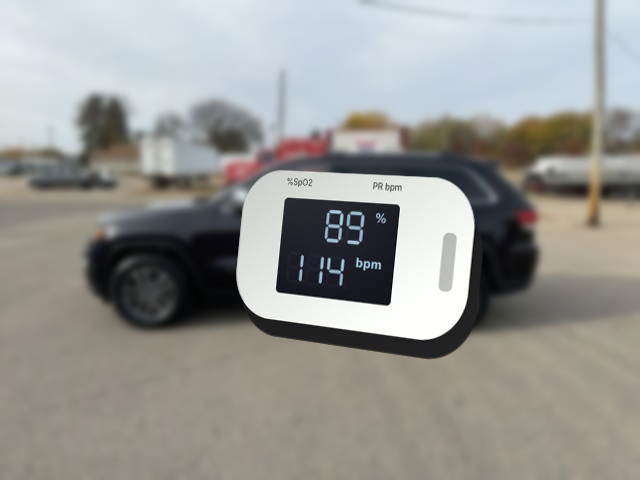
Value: 114 bpm
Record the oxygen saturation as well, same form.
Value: 89 %
